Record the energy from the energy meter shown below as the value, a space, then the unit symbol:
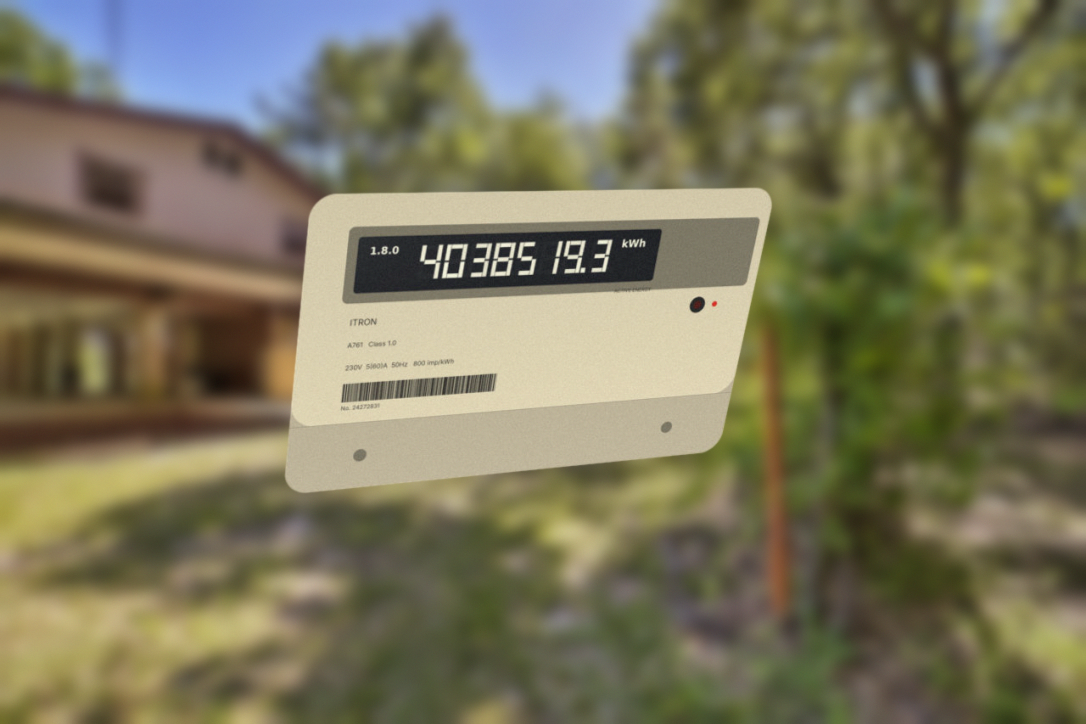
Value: 4038519.3 kWh
